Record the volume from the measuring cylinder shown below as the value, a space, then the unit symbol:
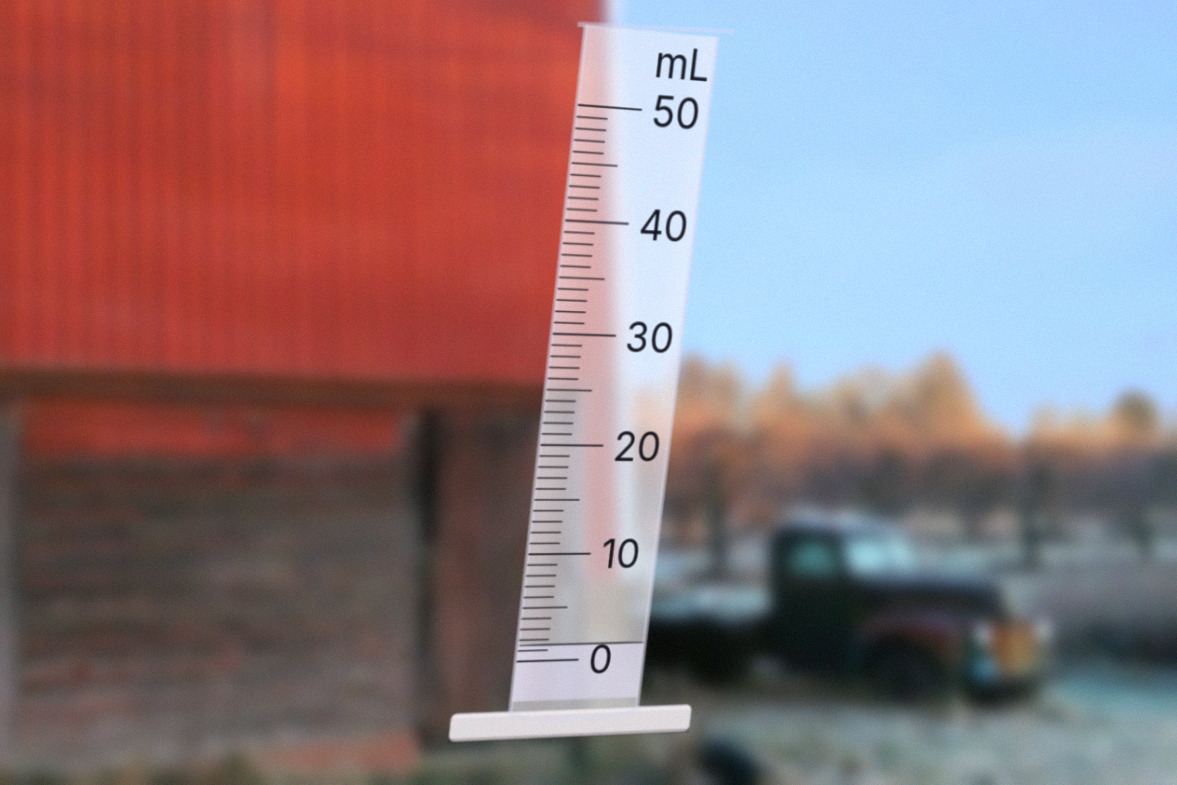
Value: 1.5 mL
